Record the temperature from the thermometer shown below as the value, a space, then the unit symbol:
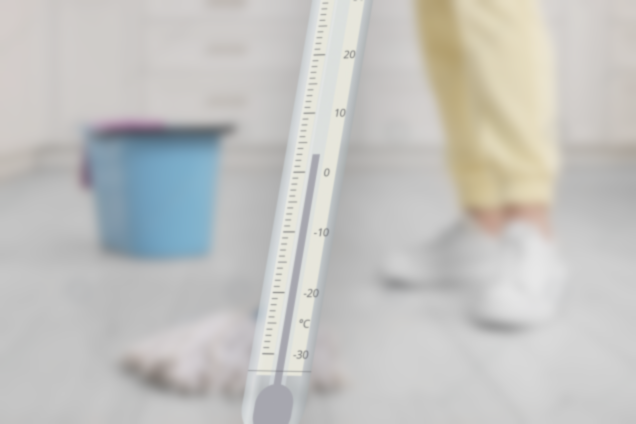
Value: 3 °C
